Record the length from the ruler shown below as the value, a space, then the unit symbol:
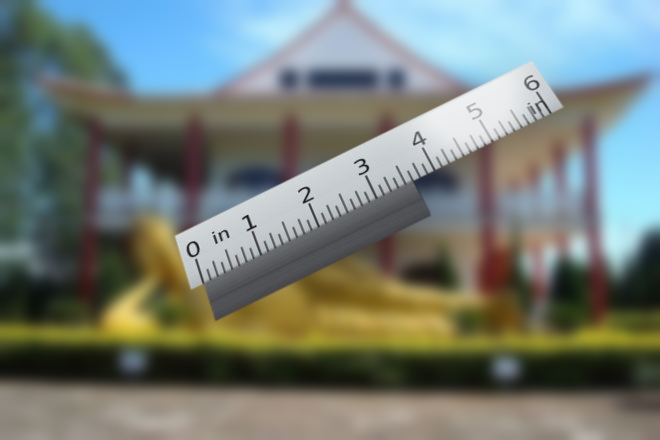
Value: 3.625 in
